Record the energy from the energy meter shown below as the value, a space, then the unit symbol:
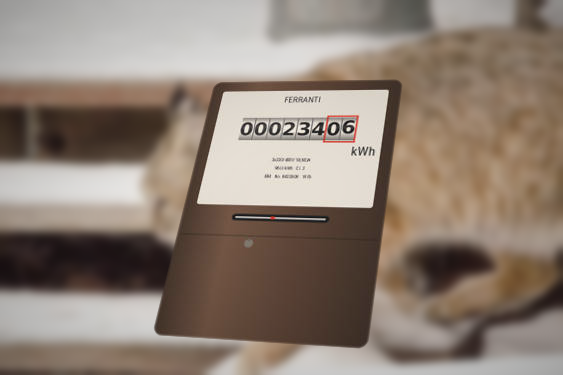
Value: 234.06 kWh
